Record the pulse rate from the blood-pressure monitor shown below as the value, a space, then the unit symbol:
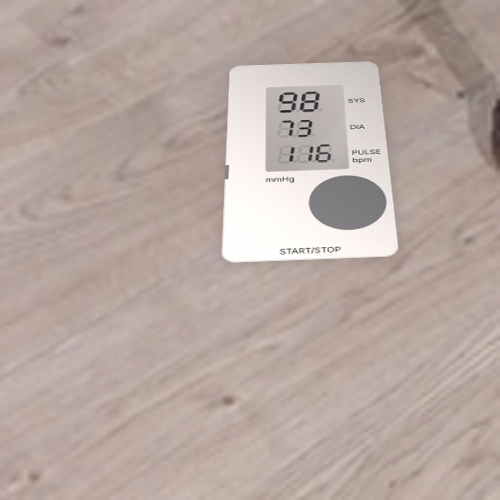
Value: 116 bpm
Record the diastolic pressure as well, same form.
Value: 73 mmHg
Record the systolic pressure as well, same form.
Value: 98 mmHg
